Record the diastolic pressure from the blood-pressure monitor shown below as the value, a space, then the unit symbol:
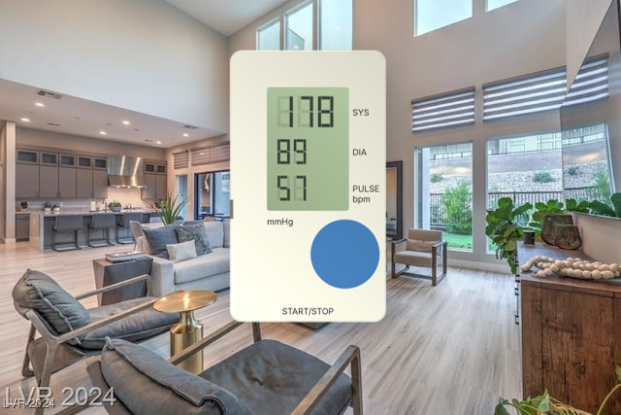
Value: 89 mmHg
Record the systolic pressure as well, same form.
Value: 178 mmHg
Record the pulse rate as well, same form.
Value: 57 bpm
